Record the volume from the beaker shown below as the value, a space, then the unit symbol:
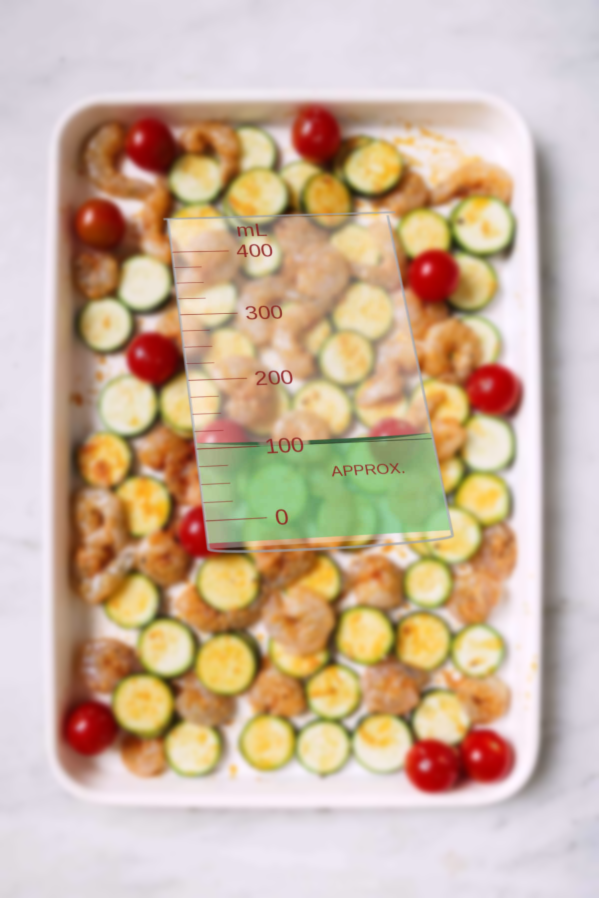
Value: 100 mL
